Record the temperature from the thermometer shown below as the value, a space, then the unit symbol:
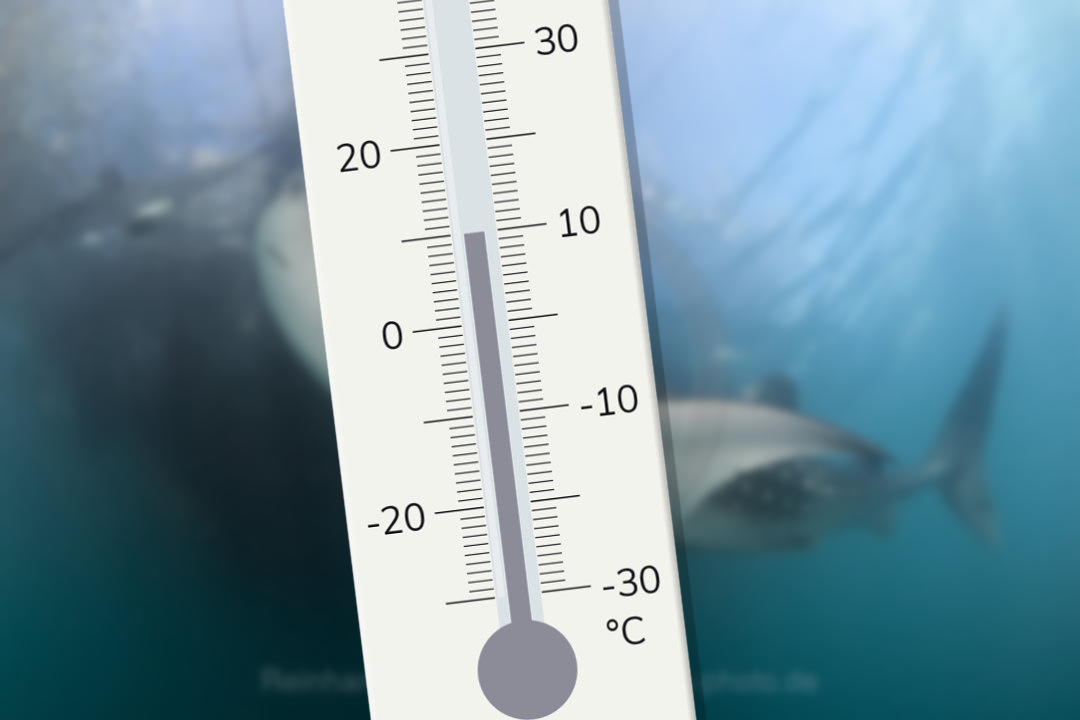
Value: 10 °C
